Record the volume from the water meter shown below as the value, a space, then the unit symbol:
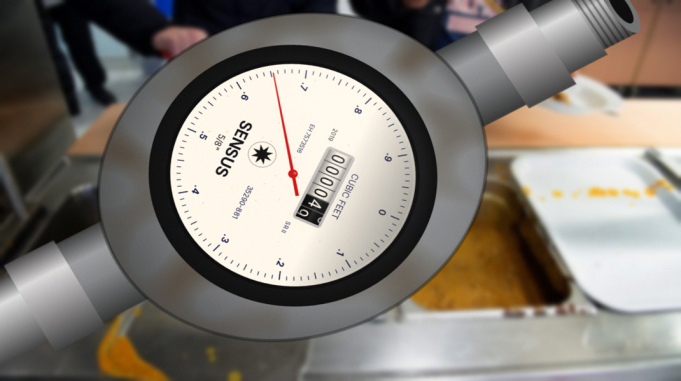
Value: 48.65 ft³
